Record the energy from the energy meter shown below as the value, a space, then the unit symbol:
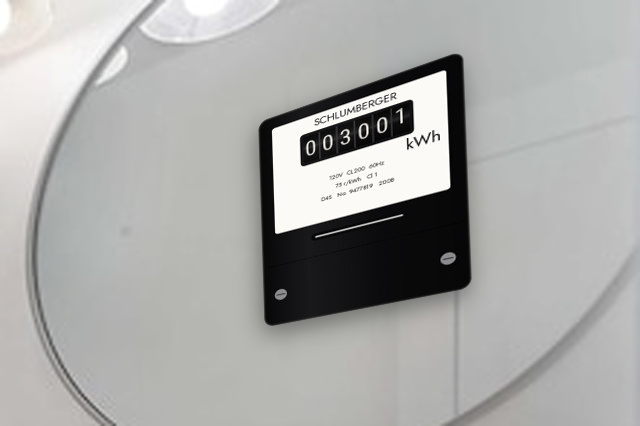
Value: 3001 kWh
